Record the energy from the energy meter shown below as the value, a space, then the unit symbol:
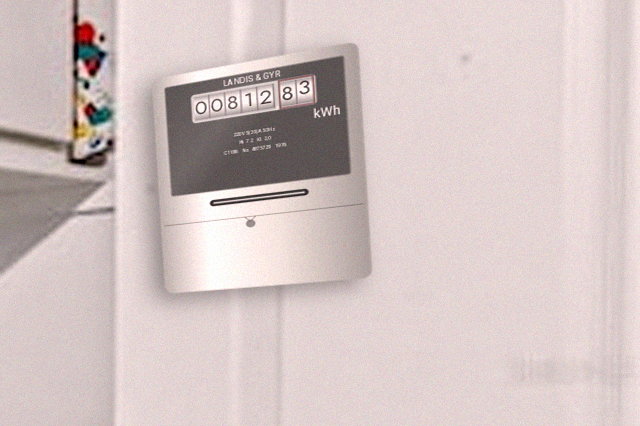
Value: 812.83 kWh
